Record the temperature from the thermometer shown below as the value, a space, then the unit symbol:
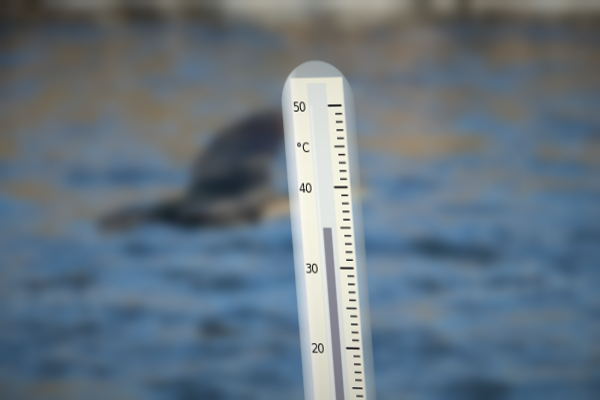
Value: 35 °C
